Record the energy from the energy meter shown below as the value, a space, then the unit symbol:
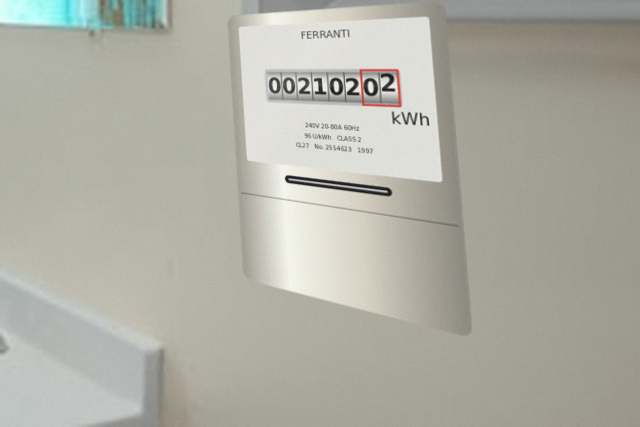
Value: 2102.02 kWh
